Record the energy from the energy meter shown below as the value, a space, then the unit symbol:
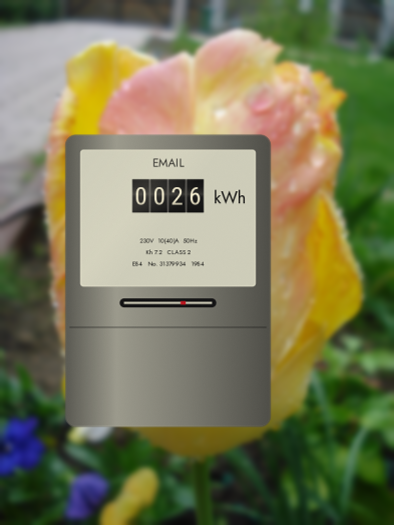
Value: 26 kWh
